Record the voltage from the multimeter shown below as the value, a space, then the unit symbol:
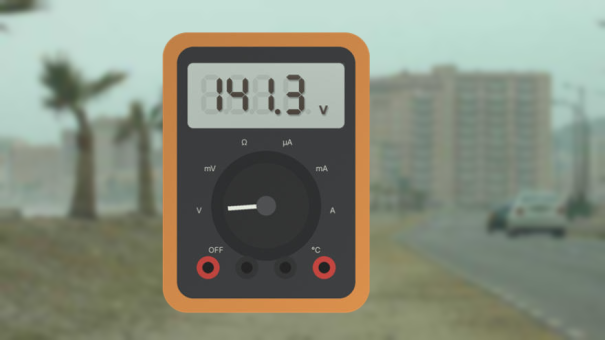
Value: 141.3 V
